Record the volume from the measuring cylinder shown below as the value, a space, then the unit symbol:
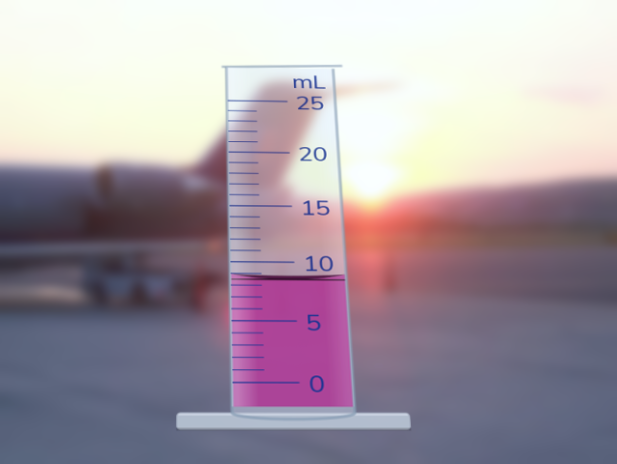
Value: 8.5 mL
